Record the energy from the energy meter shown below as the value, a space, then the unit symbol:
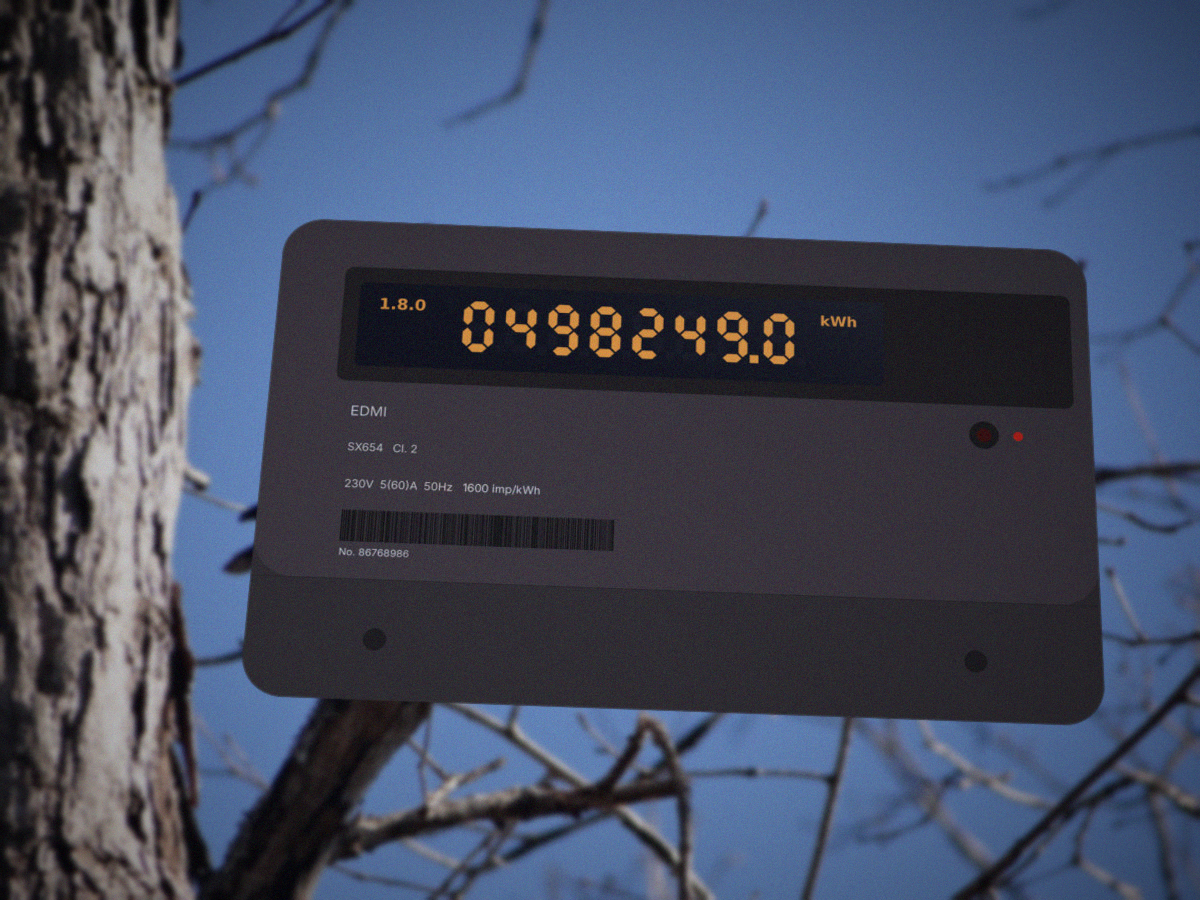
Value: 498249.0 kWh
